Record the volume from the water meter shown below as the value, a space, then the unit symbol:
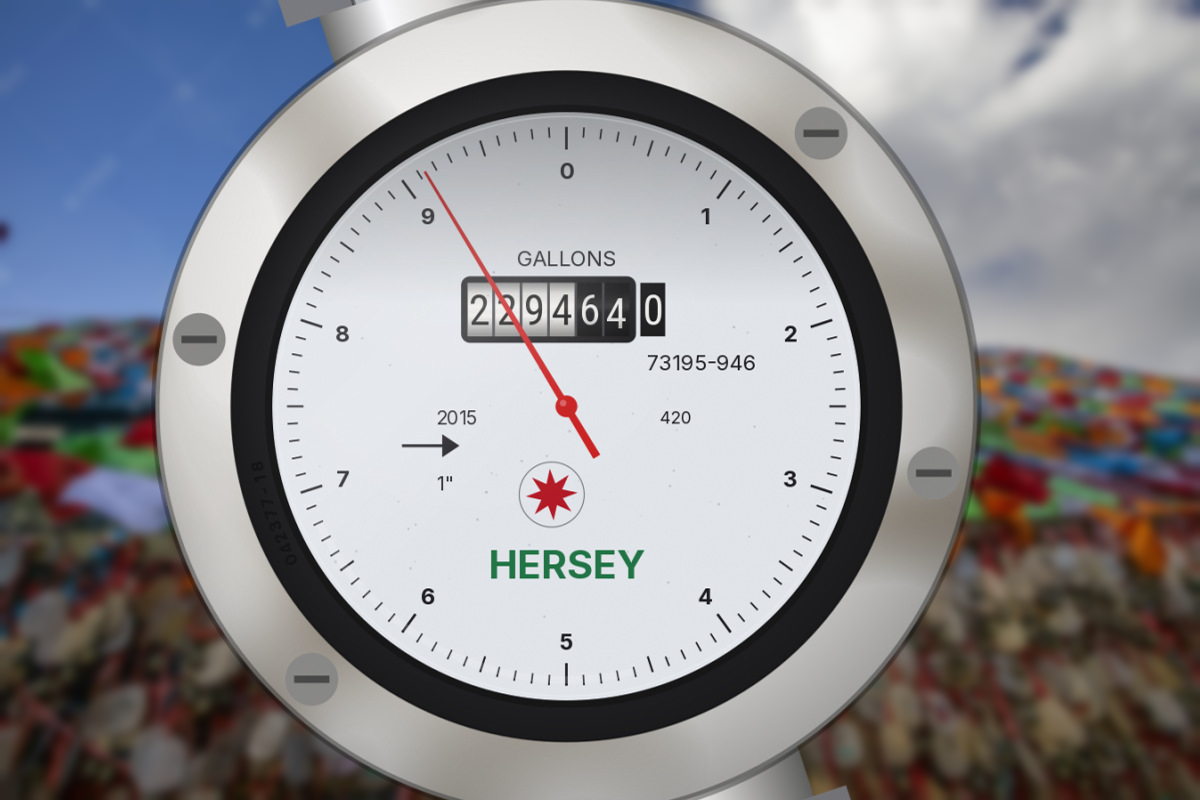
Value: 2294639.1 gal
